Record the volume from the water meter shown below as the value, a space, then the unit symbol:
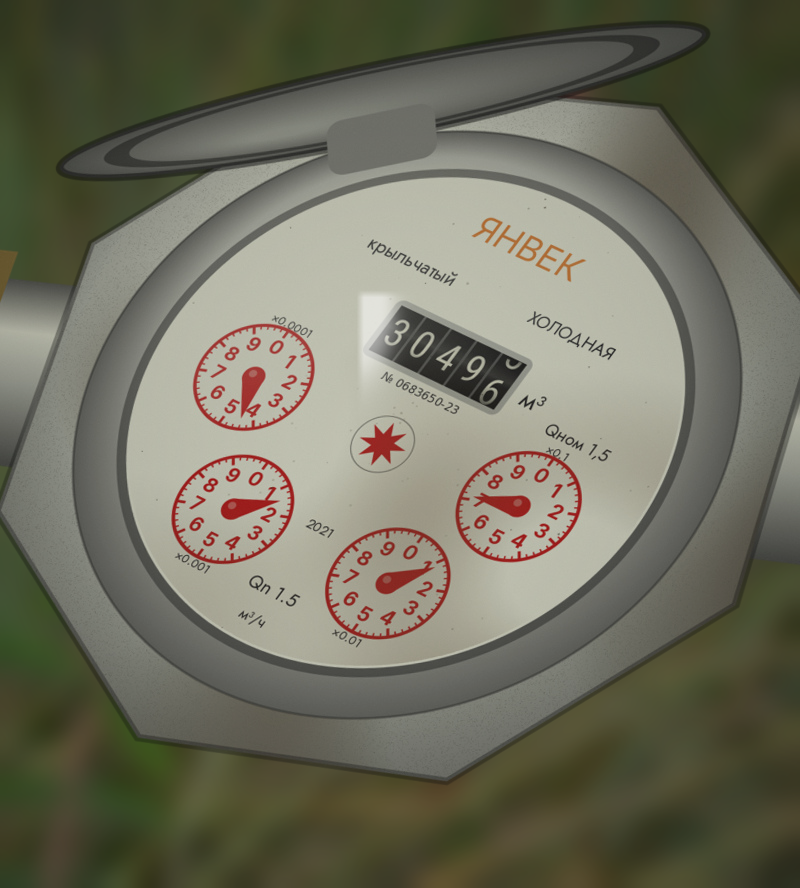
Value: 30495.7114 m³
